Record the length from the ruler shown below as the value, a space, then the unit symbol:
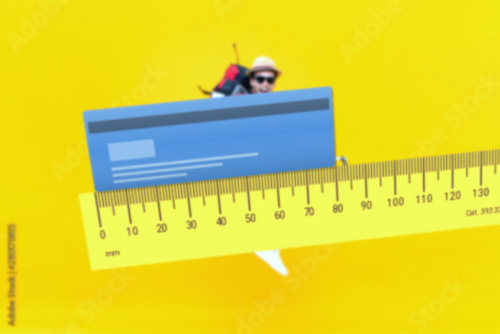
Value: 80 mm
